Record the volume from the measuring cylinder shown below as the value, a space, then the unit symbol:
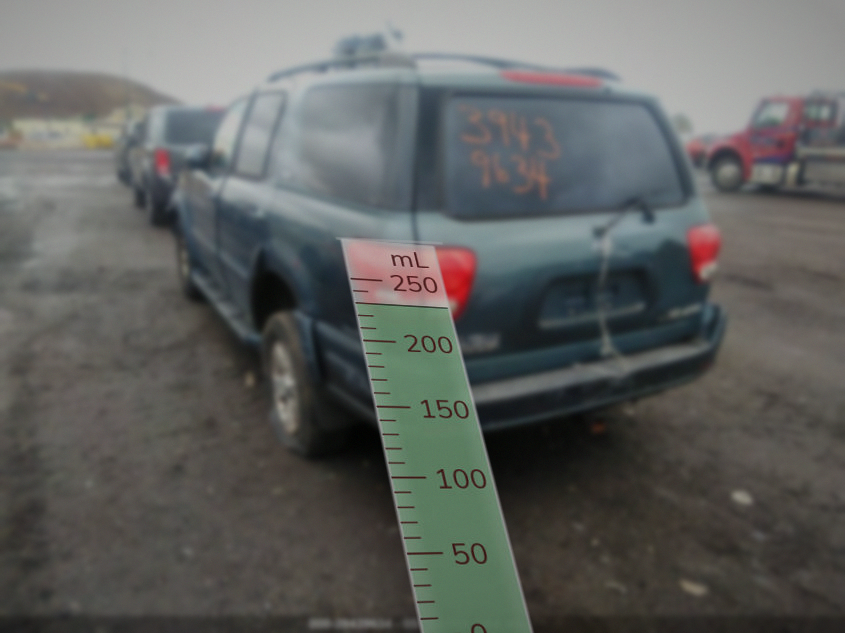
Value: 230 mL
